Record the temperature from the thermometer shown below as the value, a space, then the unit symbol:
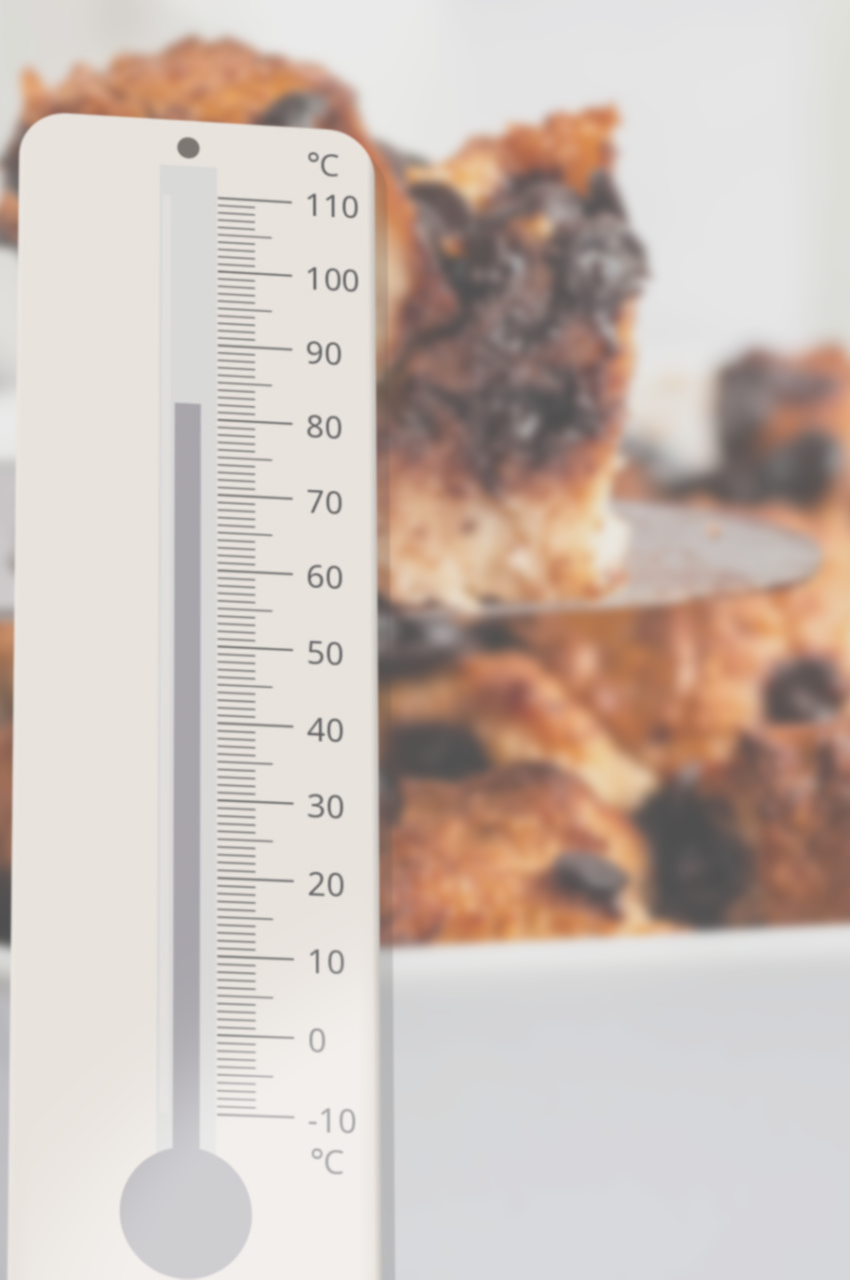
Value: 82 °C
